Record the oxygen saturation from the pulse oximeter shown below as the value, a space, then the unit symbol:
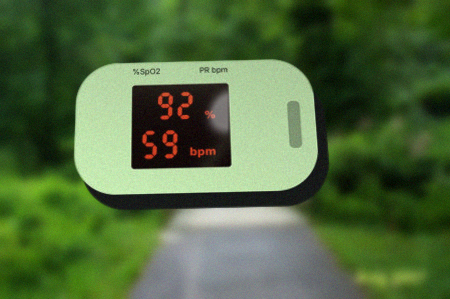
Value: 92 %
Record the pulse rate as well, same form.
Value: 59 bpm
